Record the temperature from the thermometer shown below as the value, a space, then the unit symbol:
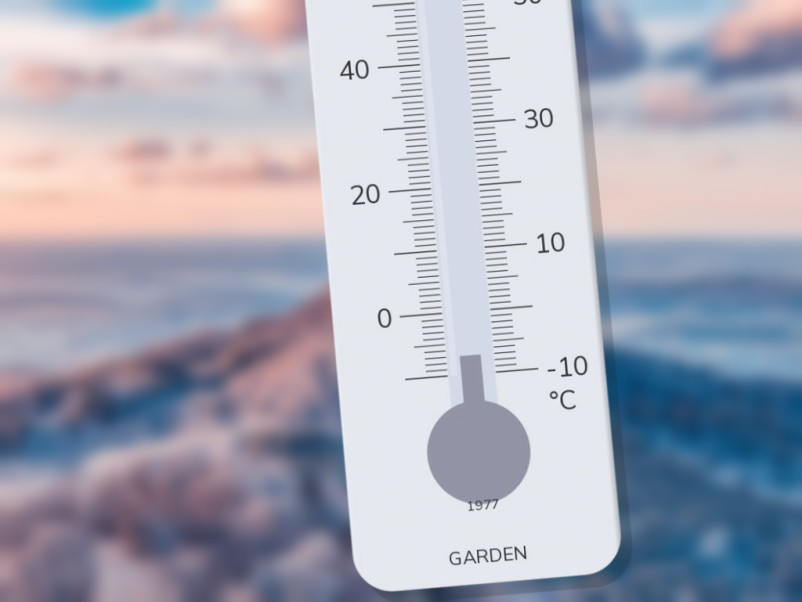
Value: -7 °C
